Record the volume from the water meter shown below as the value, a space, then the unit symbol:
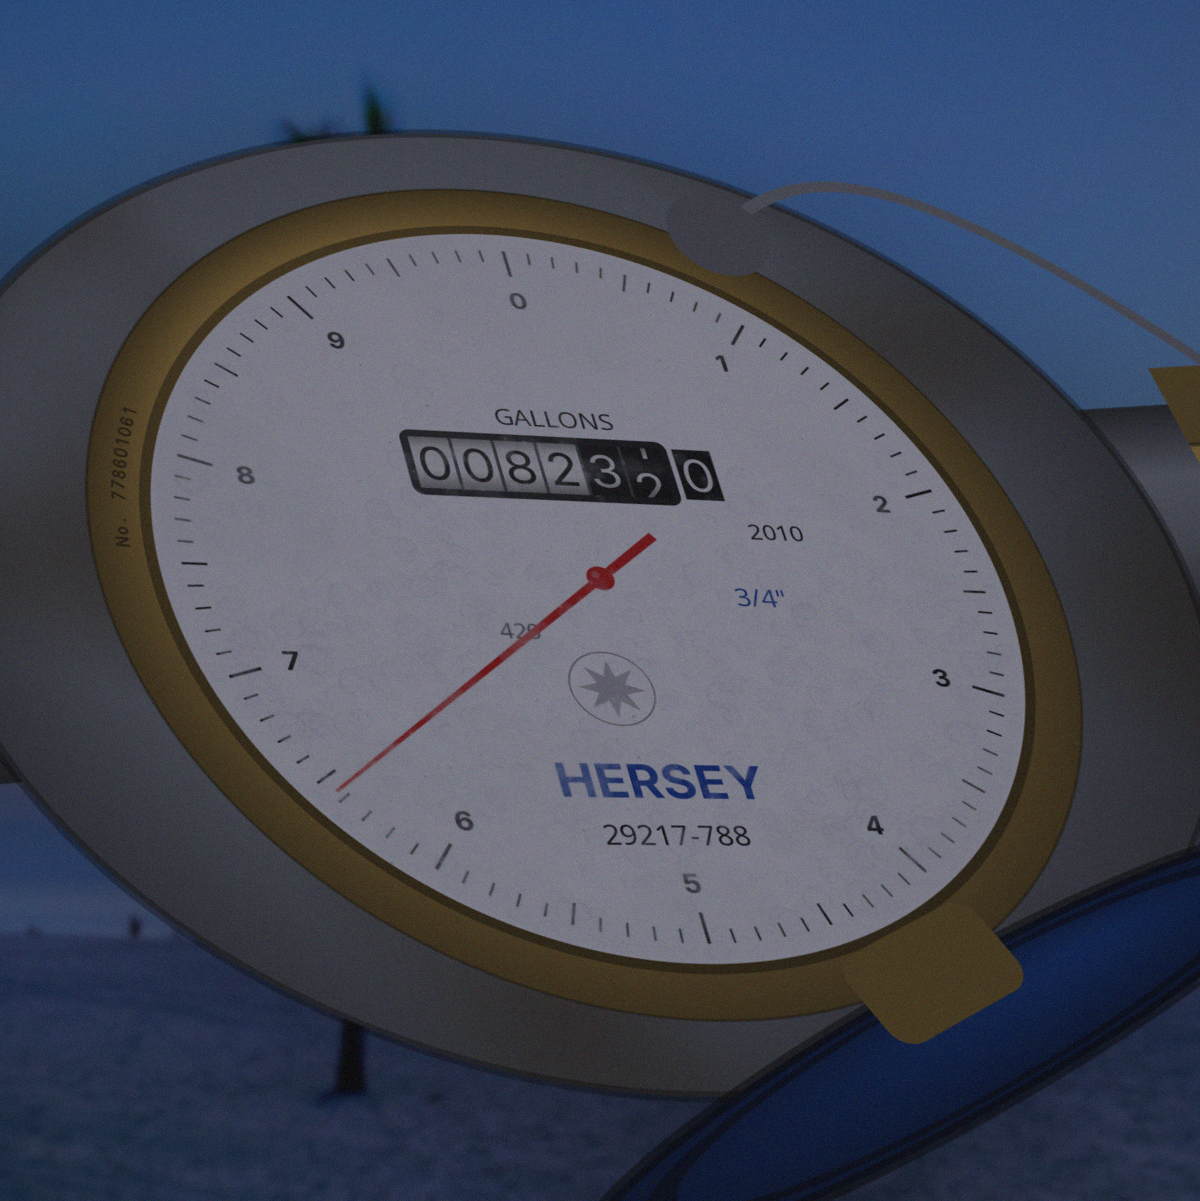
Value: 82316.4 gal
